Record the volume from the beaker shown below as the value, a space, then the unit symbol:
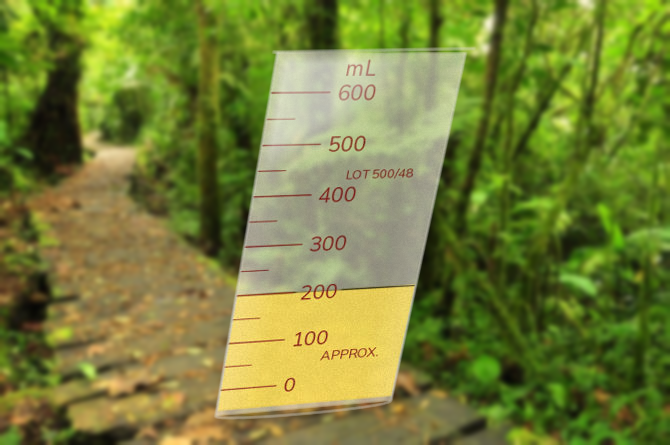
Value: 200 mL
